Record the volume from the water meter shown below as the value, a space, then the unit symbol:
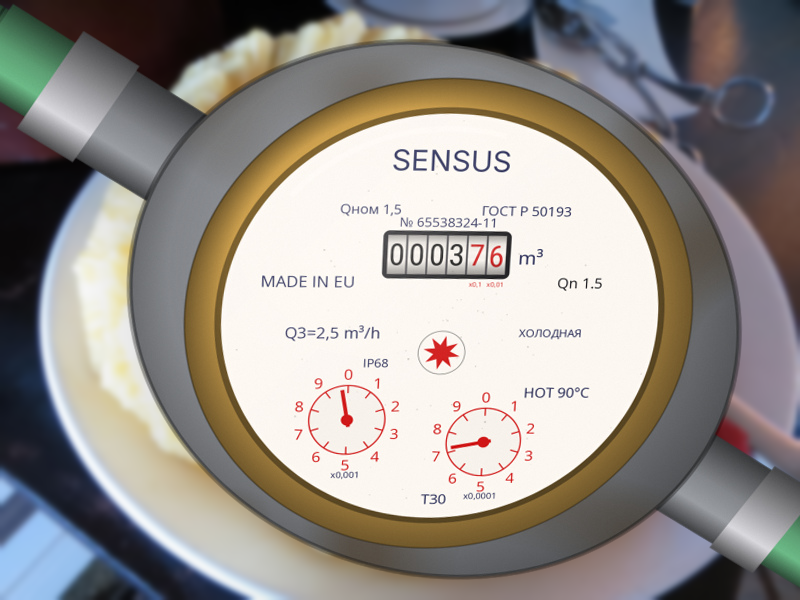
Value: 3.7597 m³
